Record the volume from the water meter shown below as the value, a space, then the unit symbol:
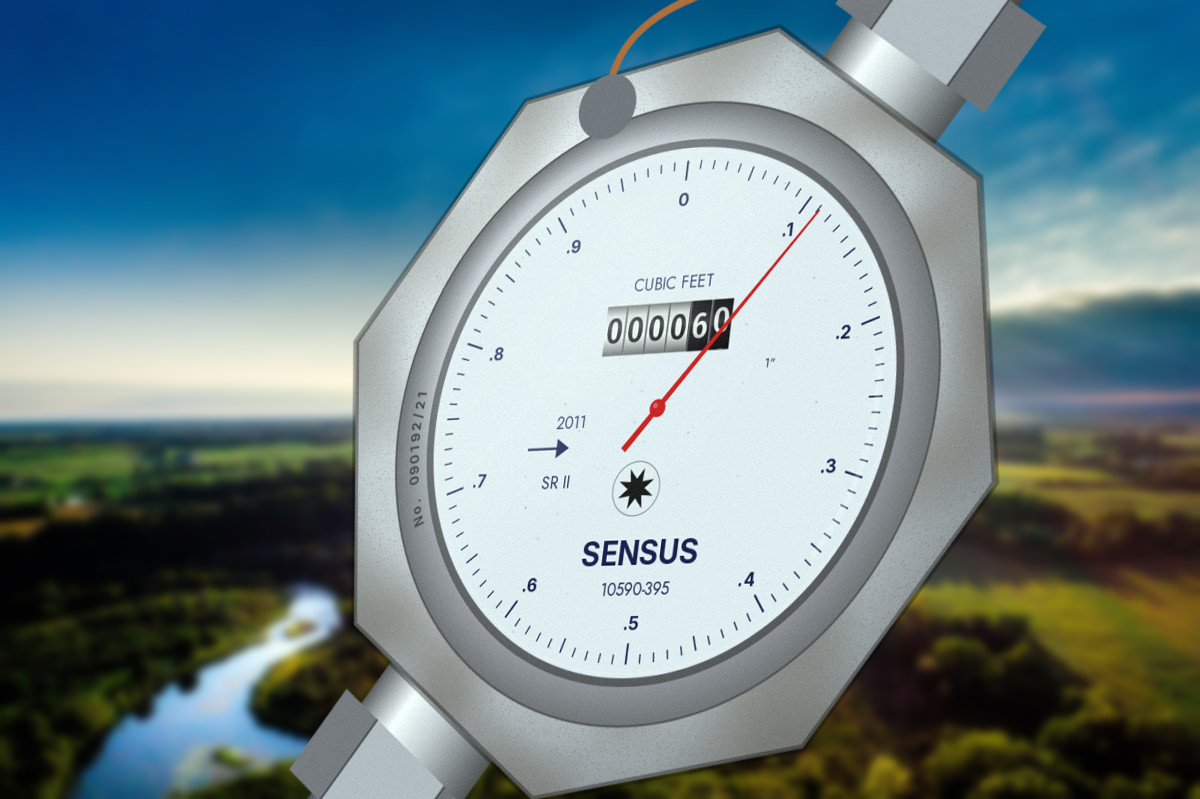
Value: 60.11 ft³
